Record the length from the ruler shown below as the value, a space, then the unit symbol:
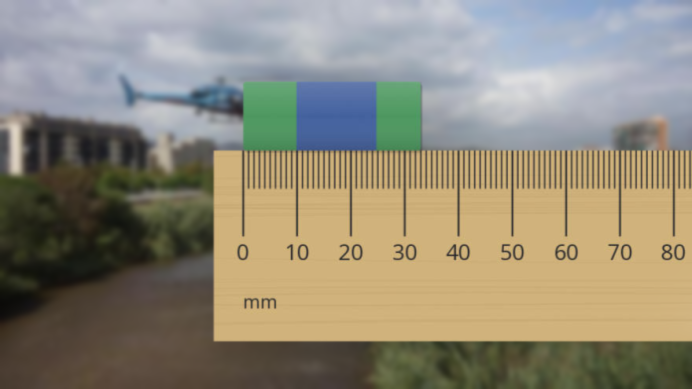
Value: 33 mm
